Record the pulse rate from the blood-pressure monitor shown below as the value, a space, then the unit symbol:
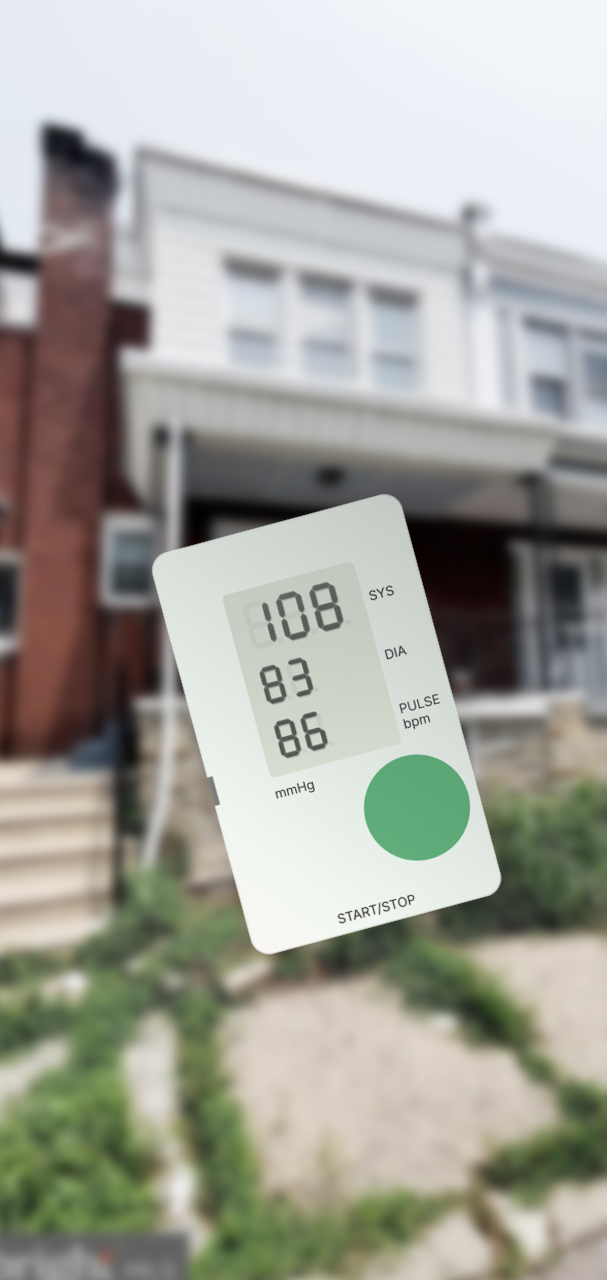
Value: 86 bpm
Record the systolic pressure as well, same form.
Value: 108 mmHg
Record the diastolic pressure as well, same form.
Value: 83 mmHg
